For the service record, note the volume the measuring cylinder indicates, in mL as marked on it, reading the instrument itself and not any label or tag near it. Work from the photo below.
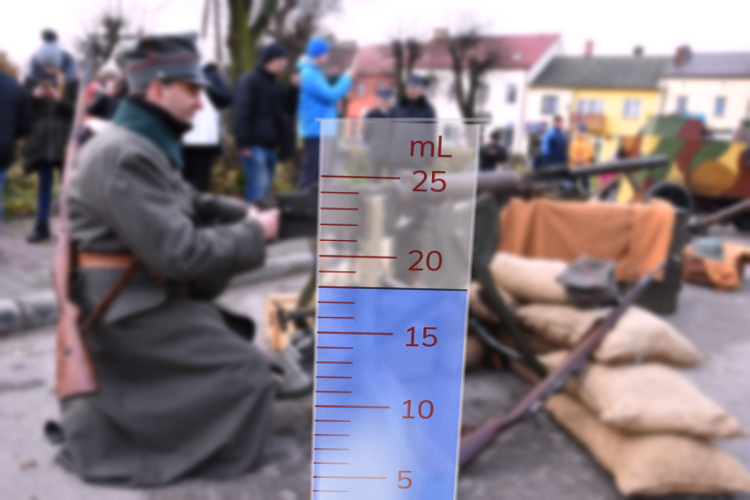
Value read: 18 mL
